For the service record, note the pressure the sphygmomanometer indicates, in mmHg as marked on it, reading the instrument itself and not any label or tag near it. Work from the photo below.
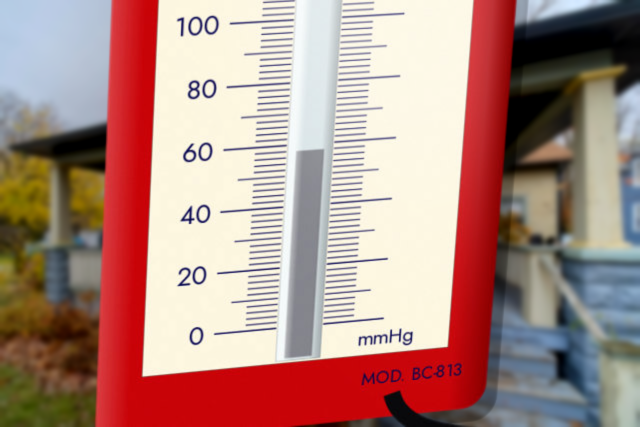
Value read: 58 mmHg
